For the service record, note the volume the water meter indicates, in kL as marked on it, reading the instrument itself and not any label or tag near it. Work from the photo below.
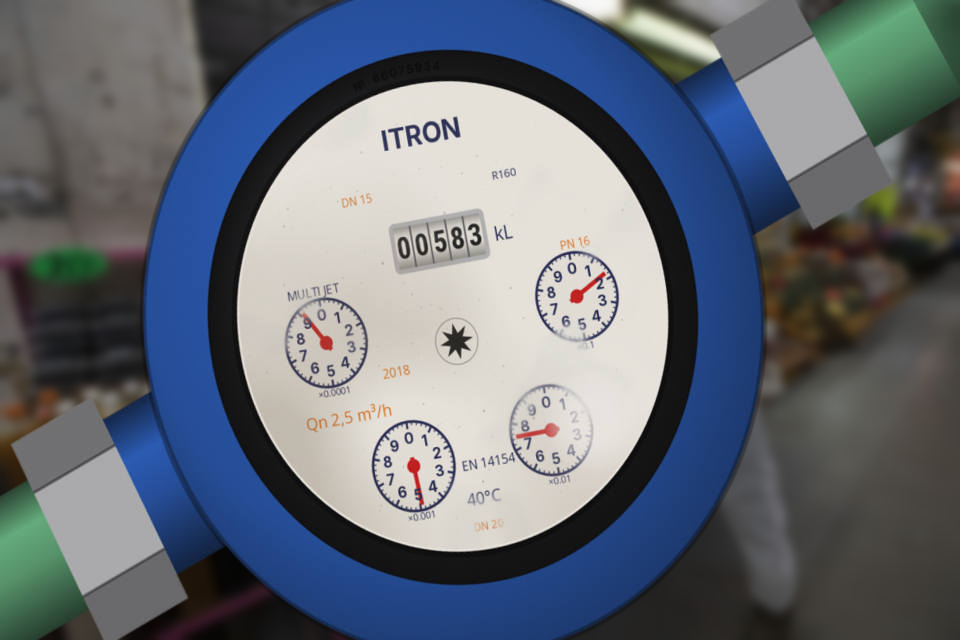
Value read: 583.1749 kL
